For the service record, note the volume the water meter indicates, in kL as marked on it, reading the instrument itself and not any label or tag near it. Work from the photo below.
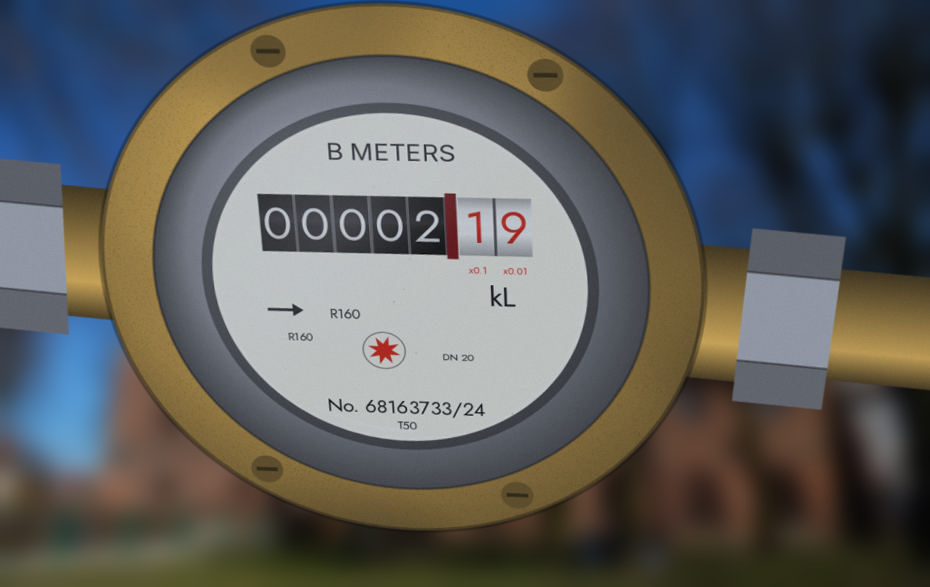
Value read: 2.19 kL
